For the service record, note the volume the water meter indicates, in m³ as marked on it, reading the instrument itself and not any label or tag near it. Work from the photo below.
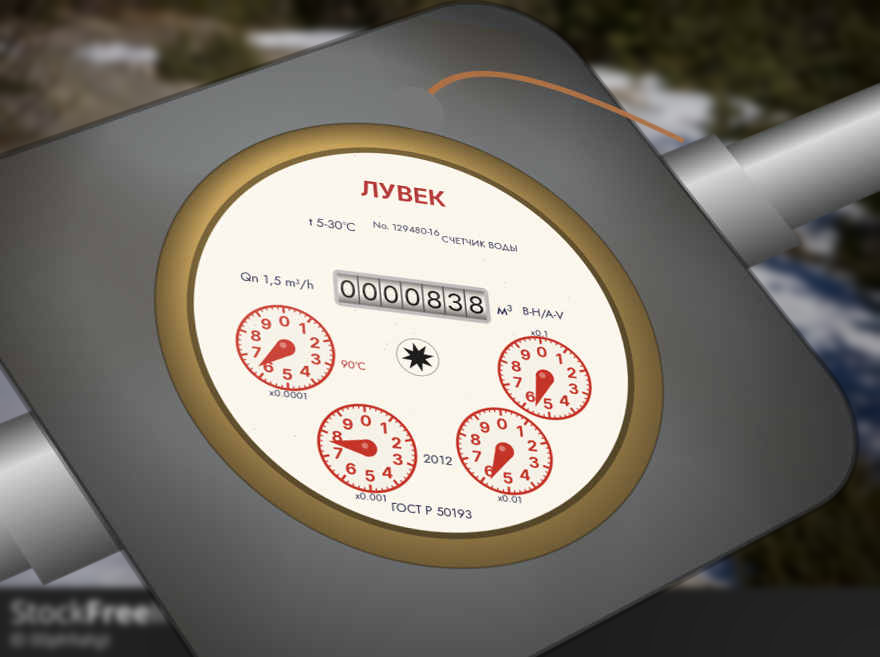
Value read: 838.5576 m³
